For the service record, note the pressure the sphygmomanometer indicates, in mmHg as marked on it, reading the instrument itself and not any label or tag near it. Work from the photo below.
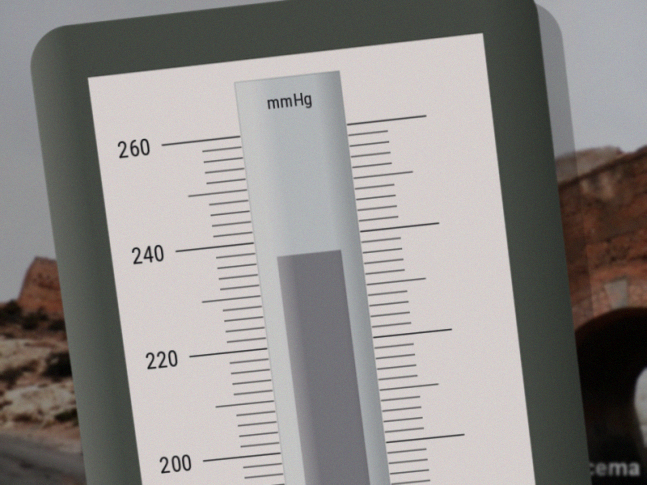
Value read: 237 mmHg
